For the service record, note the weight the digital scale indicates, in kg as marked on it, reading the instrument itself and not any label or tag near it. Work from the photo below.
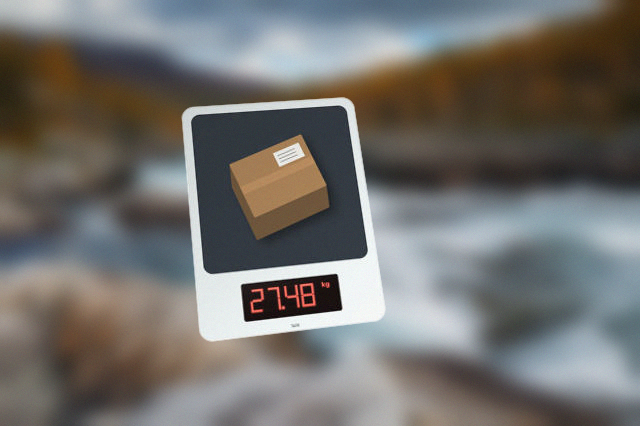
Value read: 27.48 kg
